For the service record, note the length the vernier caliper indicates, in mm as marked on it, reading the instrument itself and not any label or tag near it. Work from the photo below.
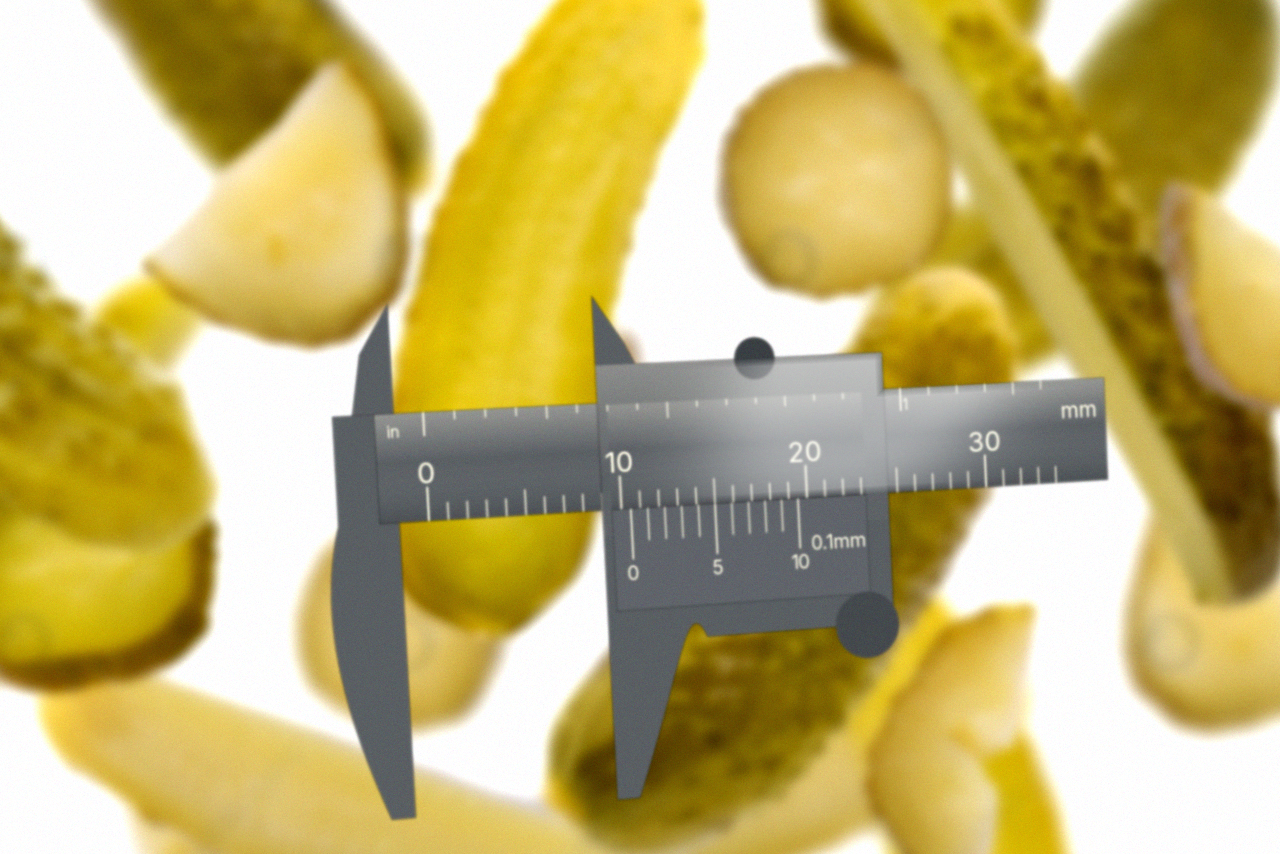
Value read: 10.5 mm
